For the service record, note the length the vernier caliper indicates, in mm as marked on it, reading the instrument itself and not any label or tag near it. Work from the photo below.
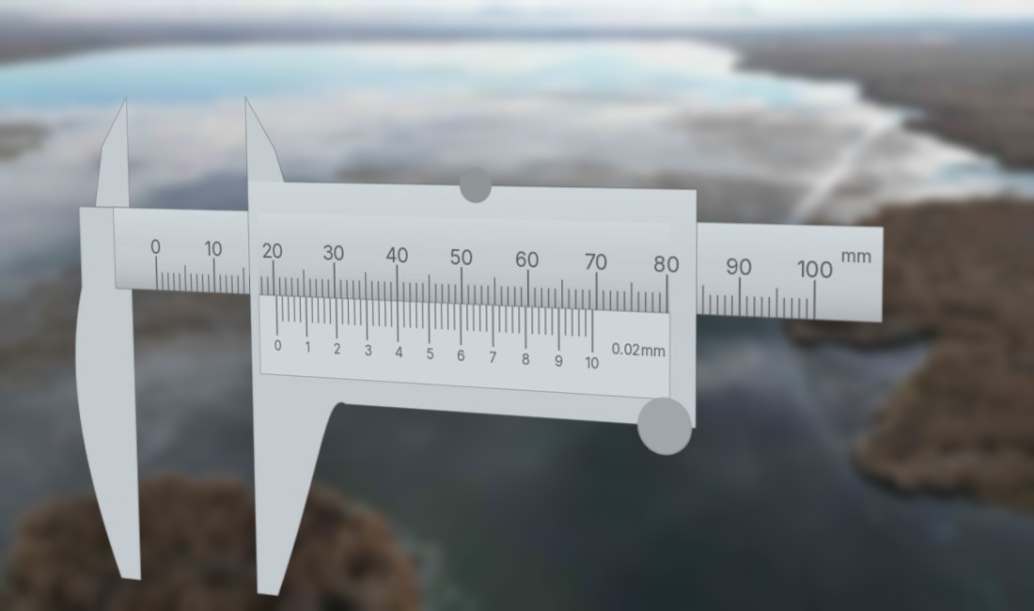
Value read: 20.4 mm
